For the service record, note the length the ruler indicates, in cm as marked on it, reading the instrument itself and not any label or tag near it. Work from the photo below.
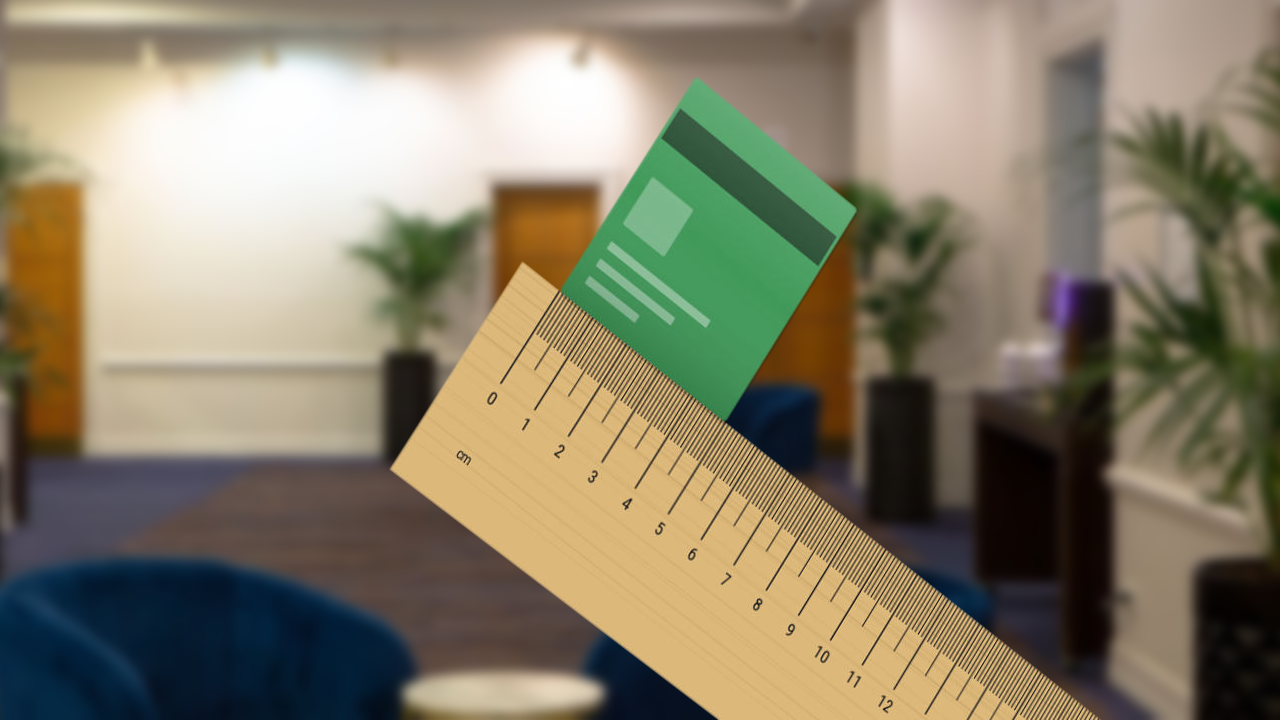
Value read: 5 cm
